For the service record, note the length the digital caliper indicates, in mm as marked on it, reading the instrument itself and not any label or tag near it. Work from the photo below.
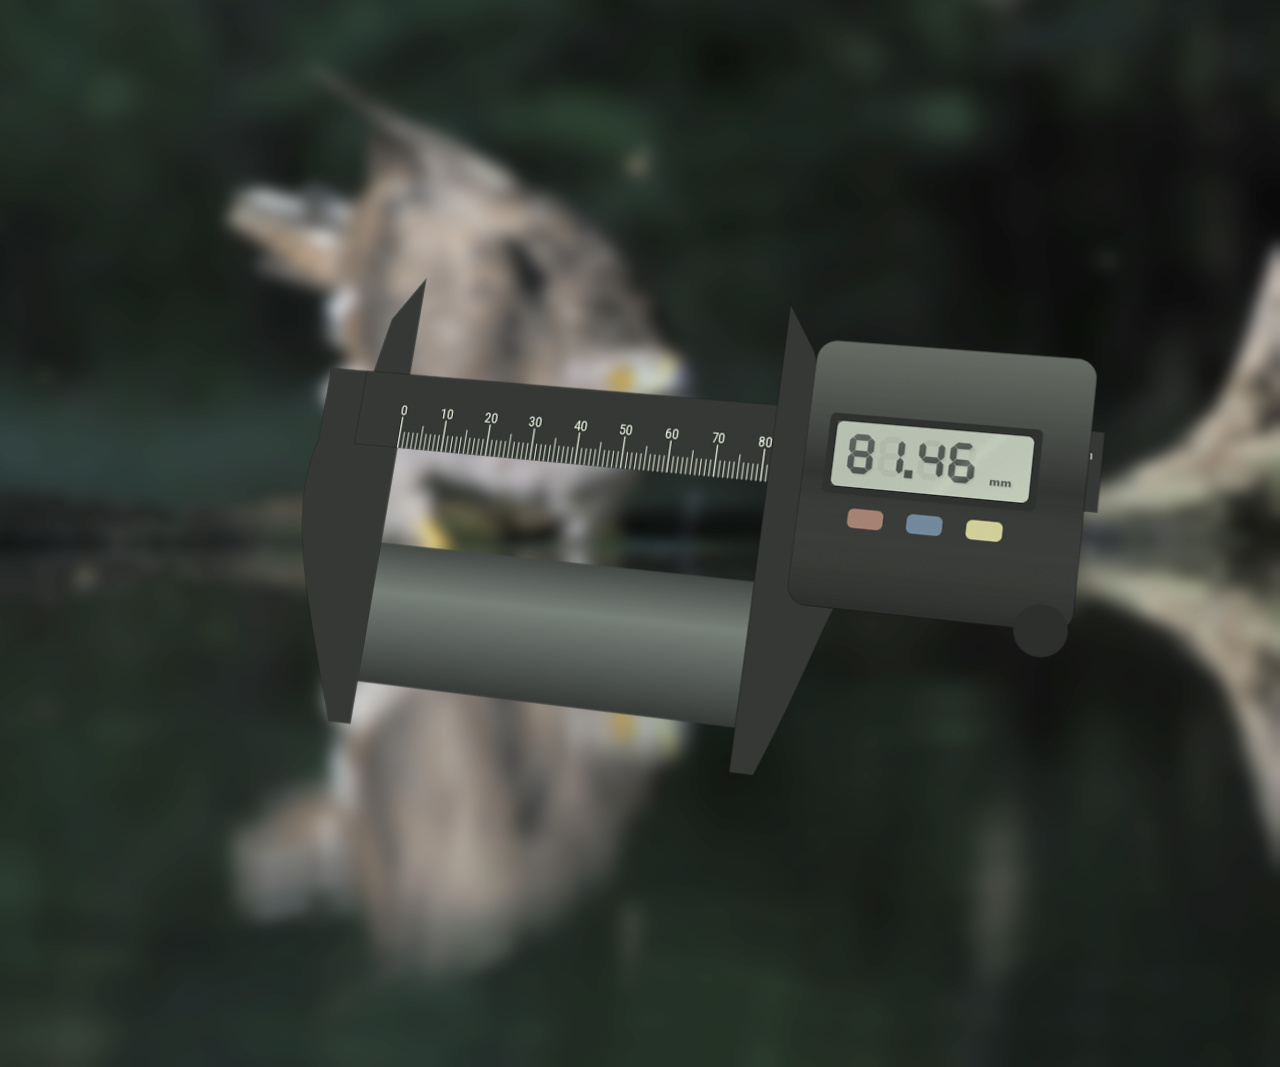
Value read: 81.46 mm
